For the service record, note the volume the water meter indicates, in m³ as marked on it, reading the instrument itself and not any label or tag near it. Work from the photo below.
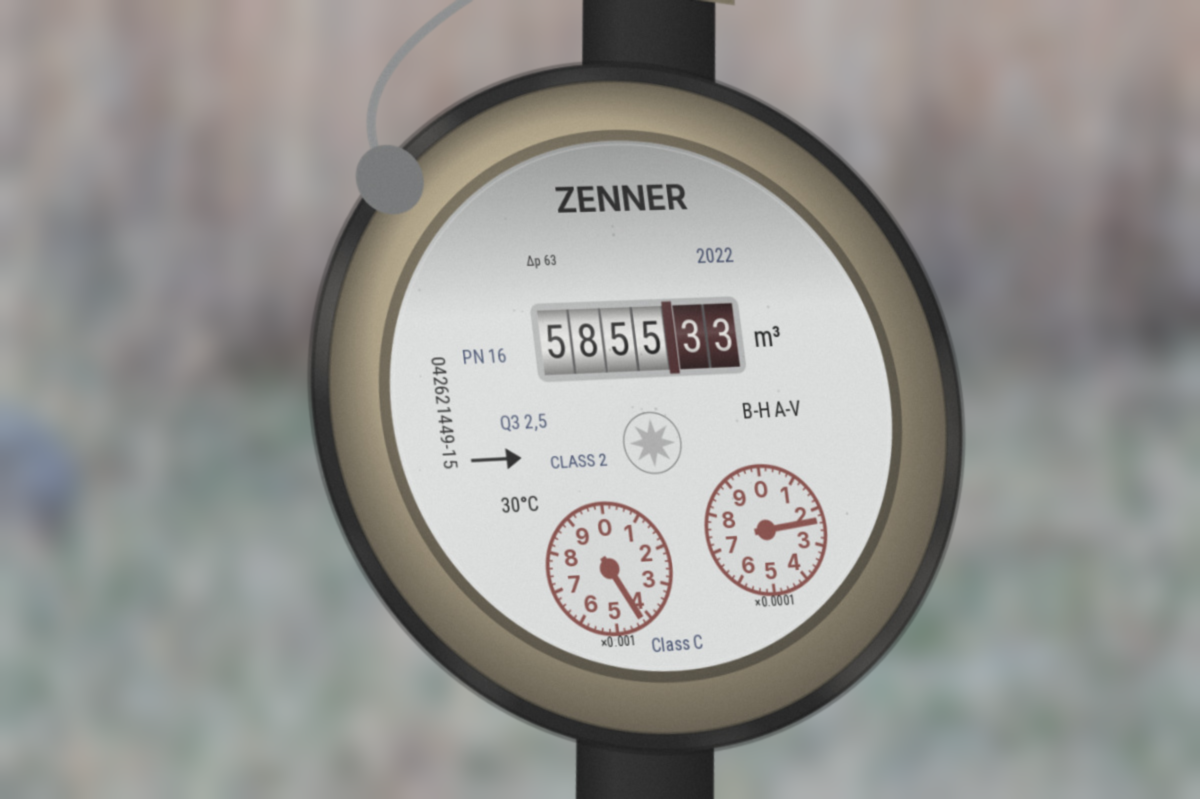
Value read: 5855.3342 m³
